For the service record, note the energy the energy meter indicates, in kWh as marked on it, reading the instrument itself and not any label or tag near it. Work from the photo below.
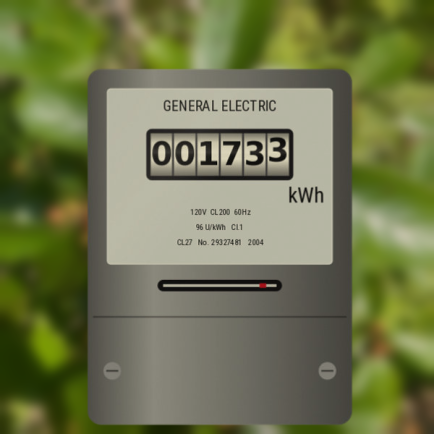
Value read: 1733 kWh
